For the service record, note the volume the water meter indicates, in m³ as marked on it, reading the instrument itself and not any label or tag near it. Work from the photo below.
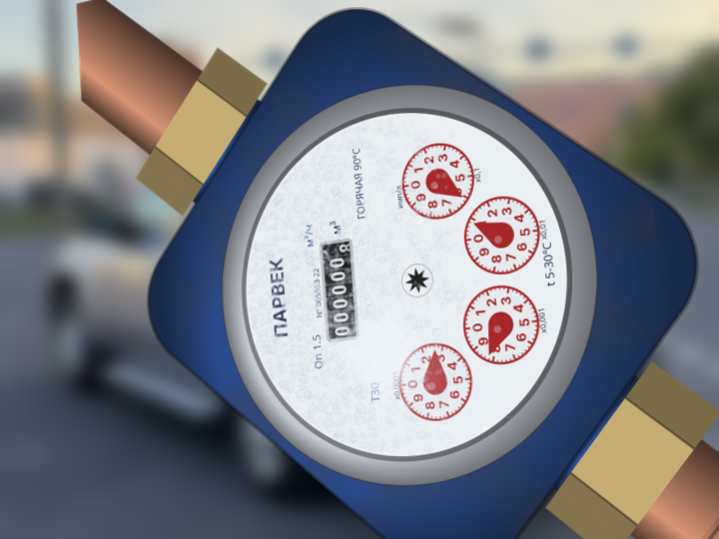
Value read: 7.6082 m³
